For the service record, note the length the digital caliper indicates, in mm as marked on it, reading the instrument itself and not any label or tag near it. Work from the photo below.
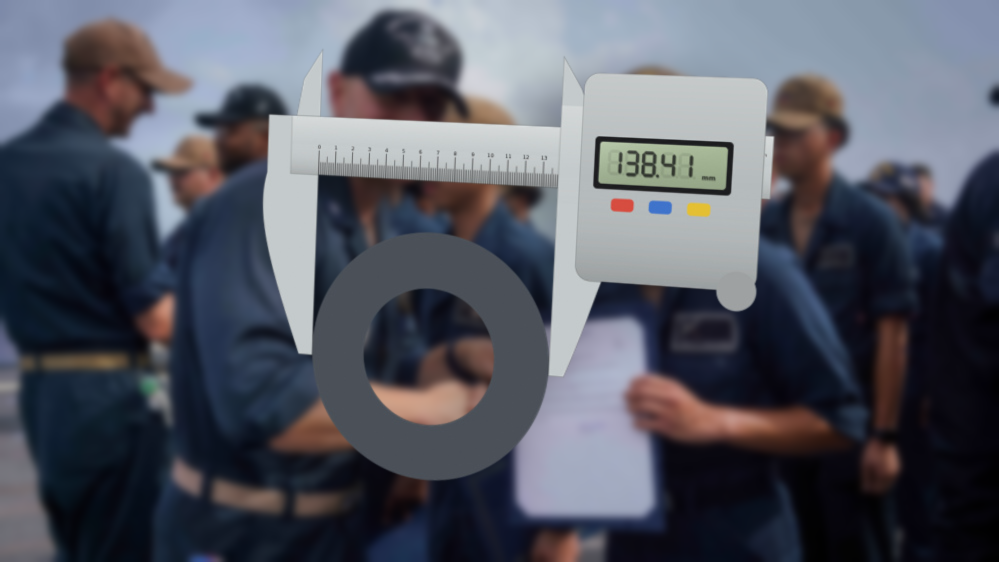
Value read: 138.41 mm
